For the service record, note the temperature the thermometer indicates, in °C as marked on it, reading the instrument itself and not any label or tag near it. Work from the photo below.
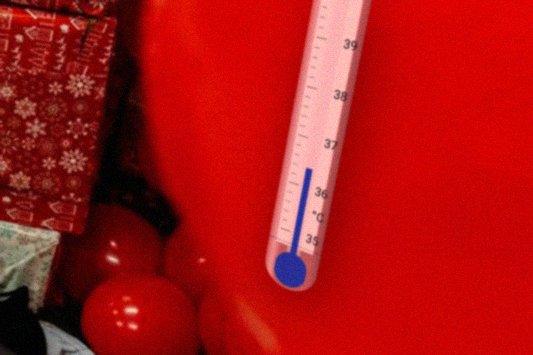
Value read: 36.4 °C
